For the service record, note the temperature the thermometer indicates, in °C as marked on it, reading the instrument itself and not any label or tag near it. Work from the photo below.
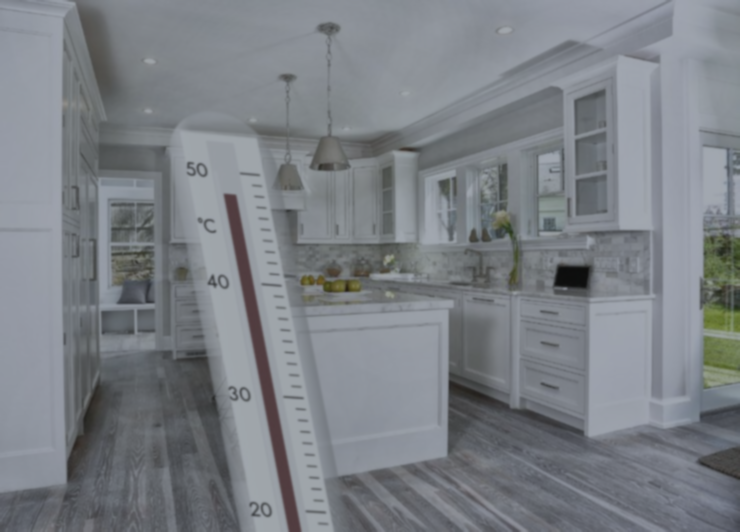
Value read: 48 °C
